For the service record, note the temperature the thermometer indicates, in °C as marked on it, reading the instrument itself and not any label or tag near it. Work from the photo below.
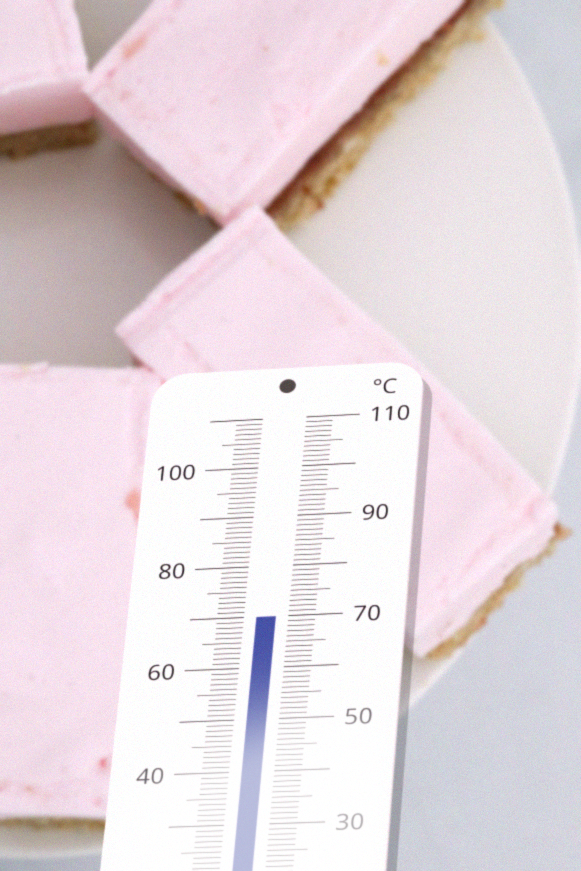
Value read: 70 °C
